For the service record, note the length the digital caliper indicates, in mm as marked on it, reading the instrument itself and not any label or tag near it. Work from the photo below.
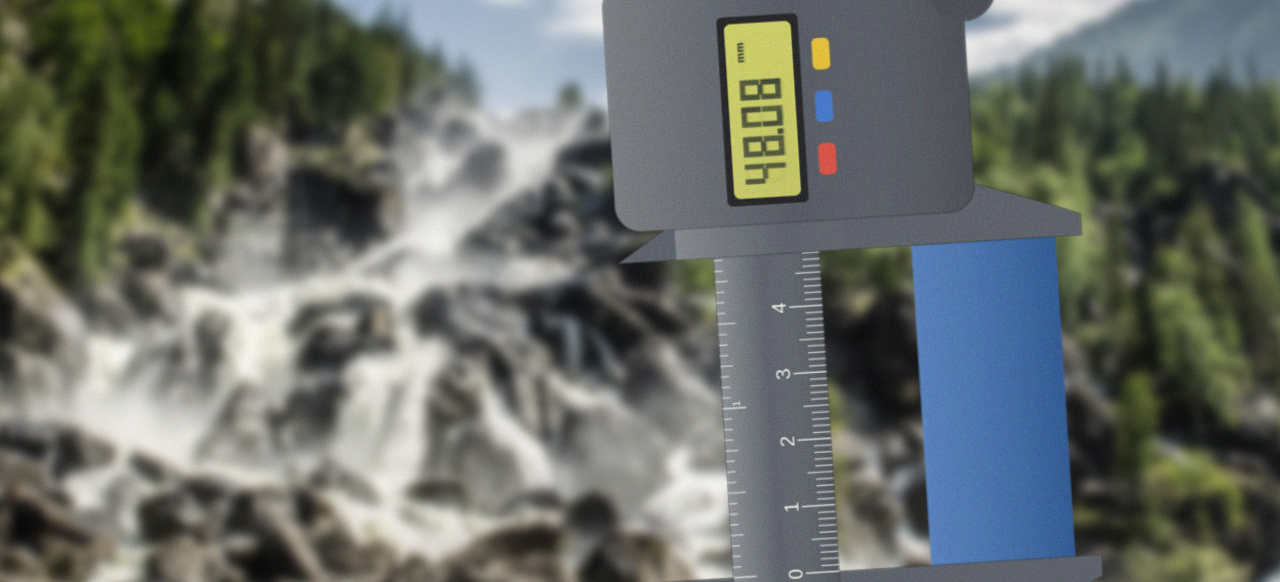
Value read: 48.08 mm
